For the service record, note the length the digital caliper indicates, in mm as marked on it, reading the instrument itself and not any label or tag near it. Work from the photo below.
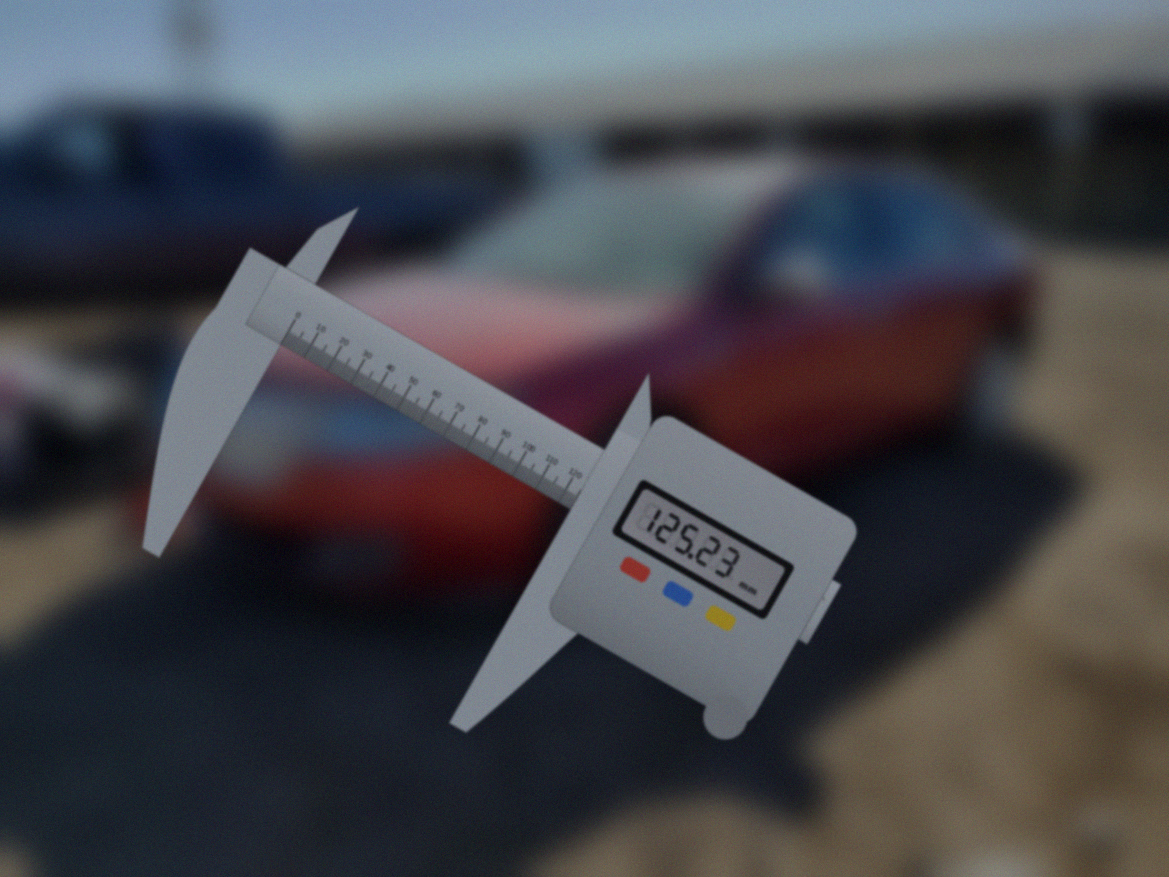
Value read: 125.23 mm
